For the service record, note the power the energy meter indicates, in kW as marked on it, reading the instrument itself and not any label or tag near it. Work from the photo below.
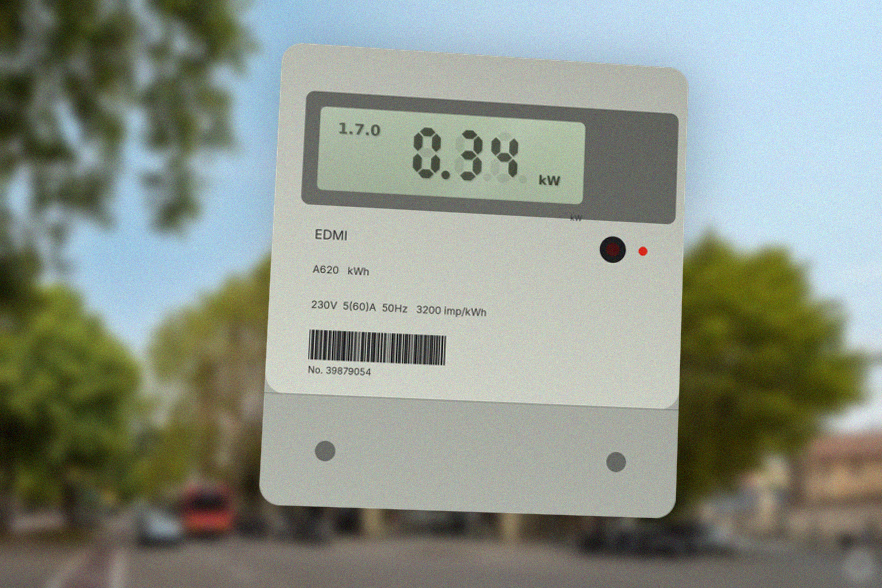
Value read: 0.34 kW
